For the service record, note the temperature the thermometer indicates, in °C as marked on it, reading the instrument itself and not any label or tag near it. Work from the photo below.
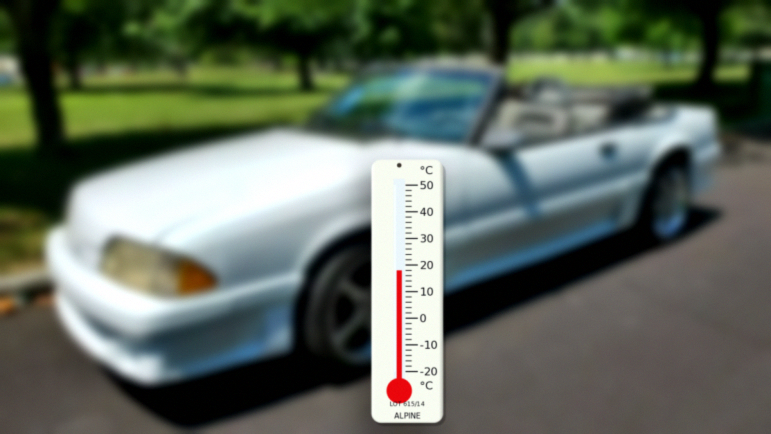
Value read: 18 °C
